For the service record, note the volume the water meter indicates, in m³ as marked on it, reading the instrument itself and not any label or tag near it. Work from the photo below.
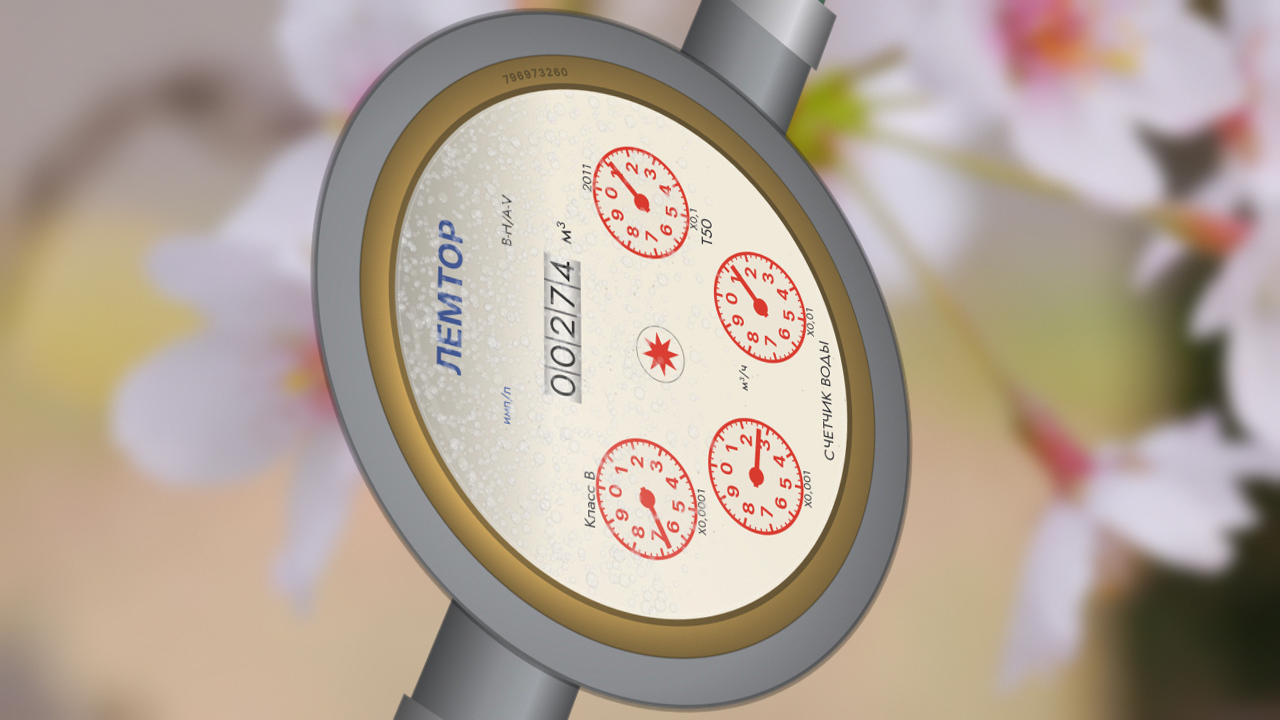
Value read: 274.1126 m³
